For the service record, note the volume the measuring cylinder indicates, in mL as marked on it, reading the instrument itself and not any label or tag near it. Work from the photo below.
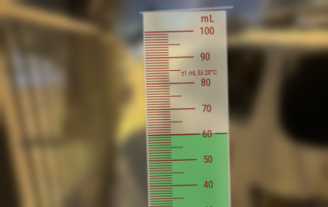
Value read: 60 mL
